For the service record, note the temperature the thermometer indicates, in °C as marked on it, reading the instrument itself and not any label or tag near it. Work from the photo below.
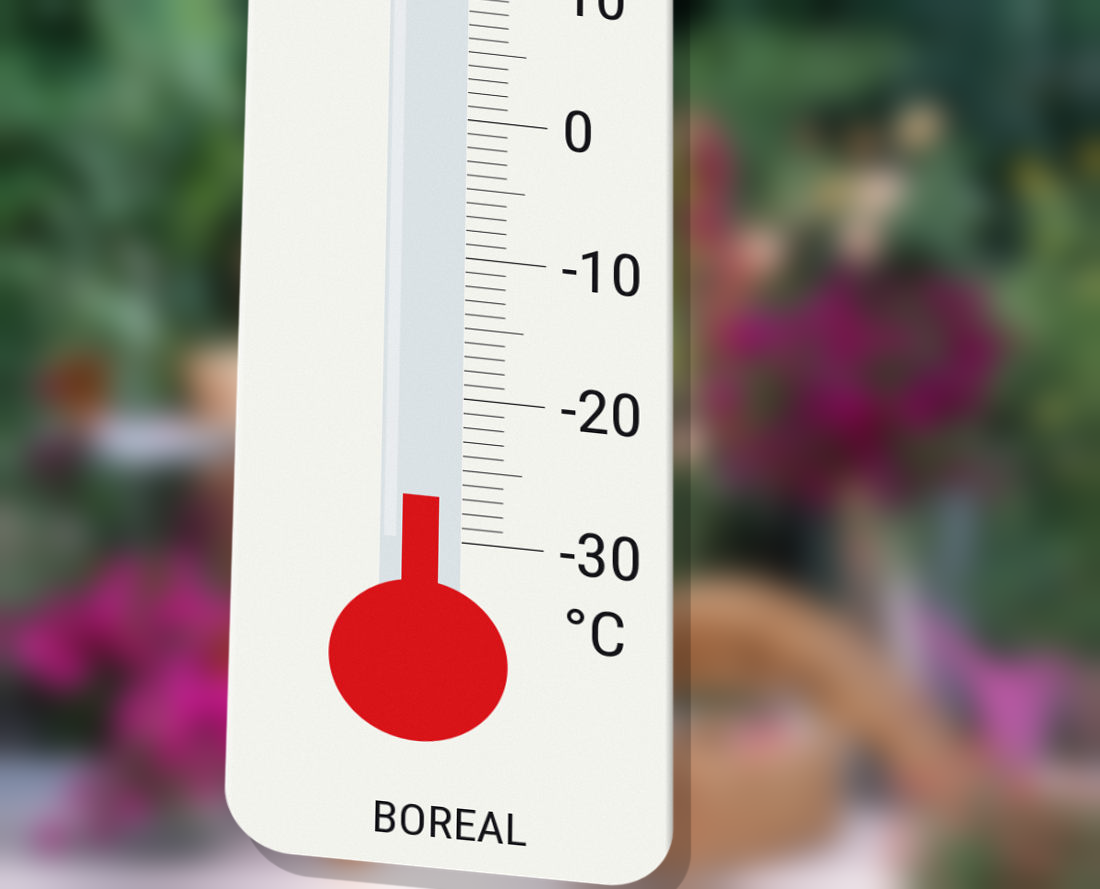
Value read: -27 °C
